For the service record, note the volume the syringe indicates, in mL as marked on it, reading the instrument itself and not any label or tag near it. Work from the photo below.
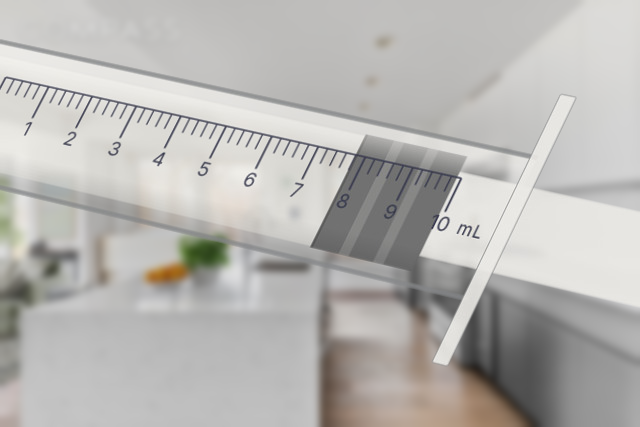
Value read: 7.8 mL
